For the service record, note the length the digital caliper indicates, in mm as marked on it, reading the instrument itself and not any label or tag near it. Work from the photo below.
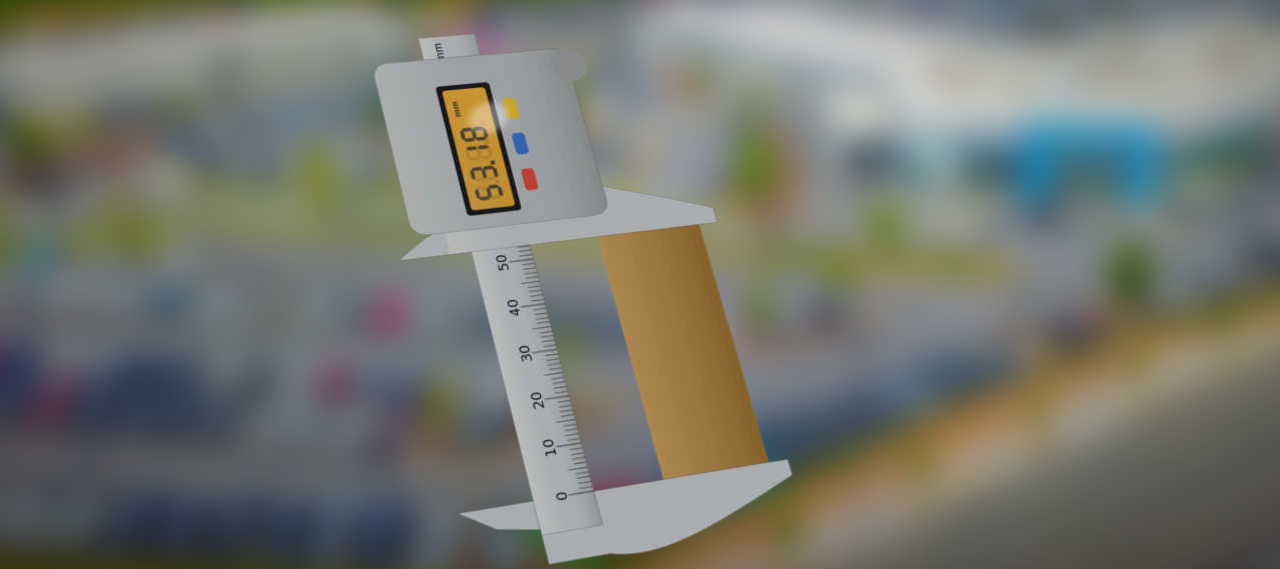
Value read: 53.18 mm
